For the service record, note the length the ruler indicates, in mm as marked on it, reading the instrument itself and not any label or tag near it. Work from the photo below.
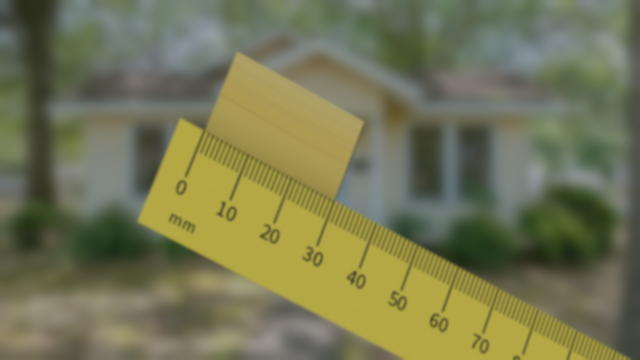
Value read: 30 mm
